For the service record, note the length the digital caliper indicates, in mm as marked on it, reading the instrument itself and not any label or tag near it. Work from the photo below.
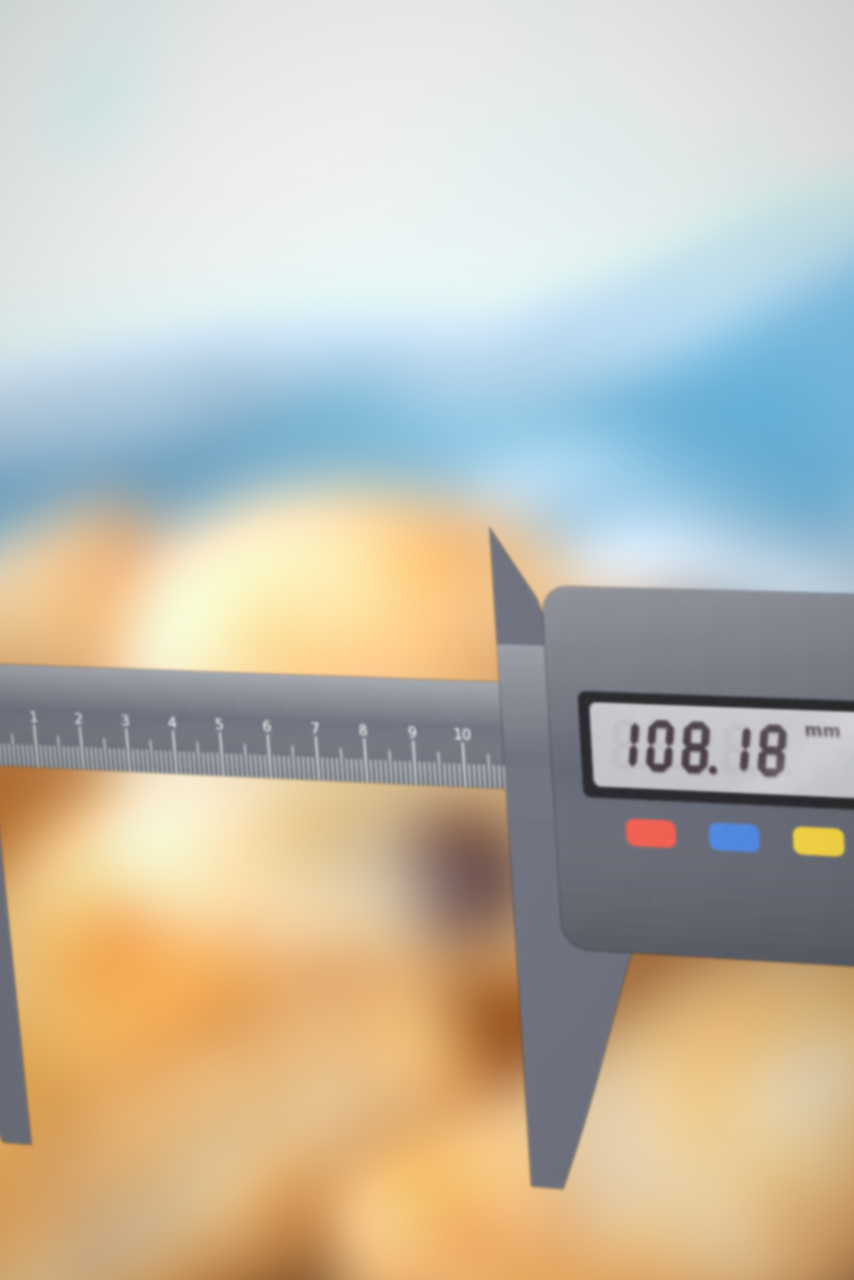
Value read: 108.18 mm
